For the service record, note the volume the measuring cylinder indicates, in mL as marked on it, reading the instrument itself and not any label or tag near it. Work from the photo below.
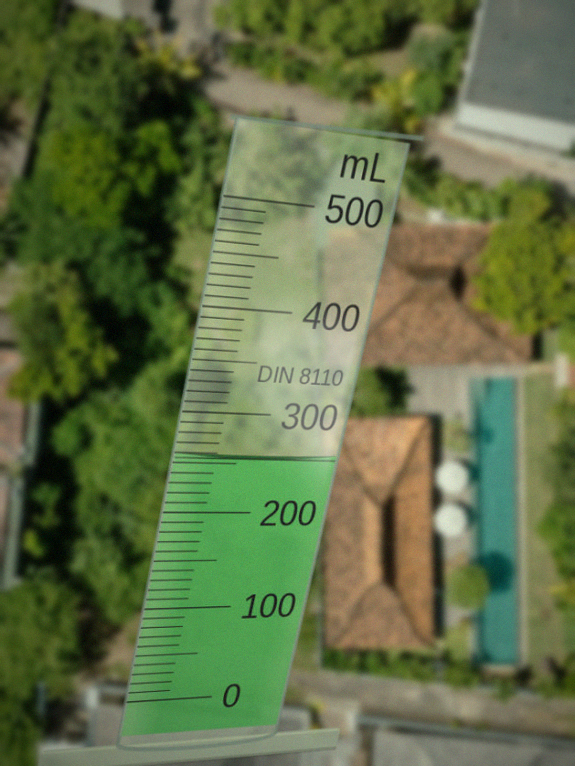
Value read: 255 mL
